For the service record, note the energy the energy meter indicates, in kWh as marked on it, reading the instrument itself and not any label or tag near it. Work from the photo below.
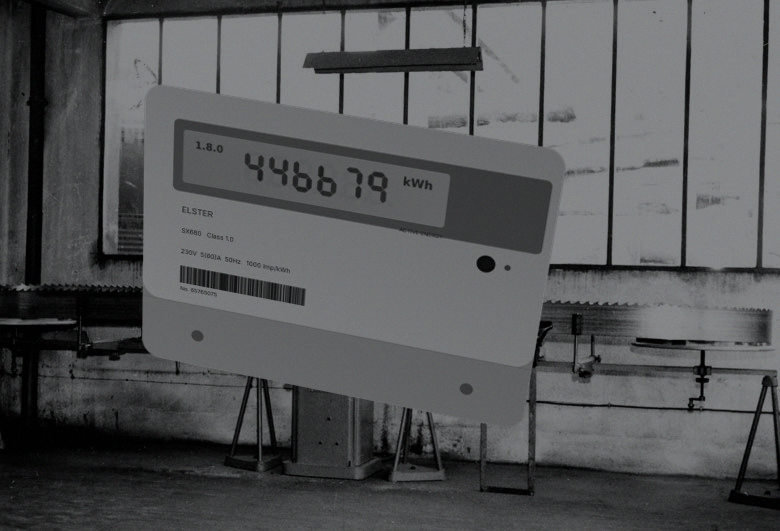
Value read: 446679 kWh
